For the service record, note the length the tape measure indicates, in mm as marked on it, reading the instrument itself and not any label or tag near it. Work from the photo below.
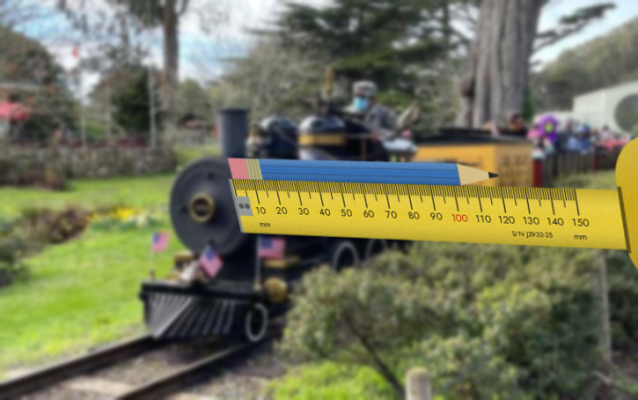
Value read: 120 mm
